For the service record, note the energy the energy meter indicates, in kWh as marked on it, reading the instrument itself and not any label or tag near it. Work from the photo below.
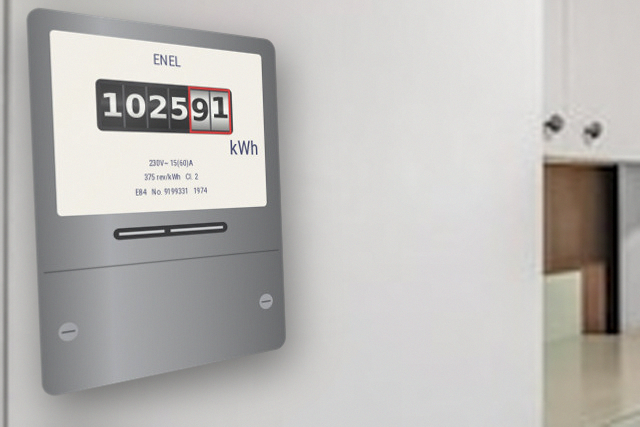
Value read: 1025.91 kWh
